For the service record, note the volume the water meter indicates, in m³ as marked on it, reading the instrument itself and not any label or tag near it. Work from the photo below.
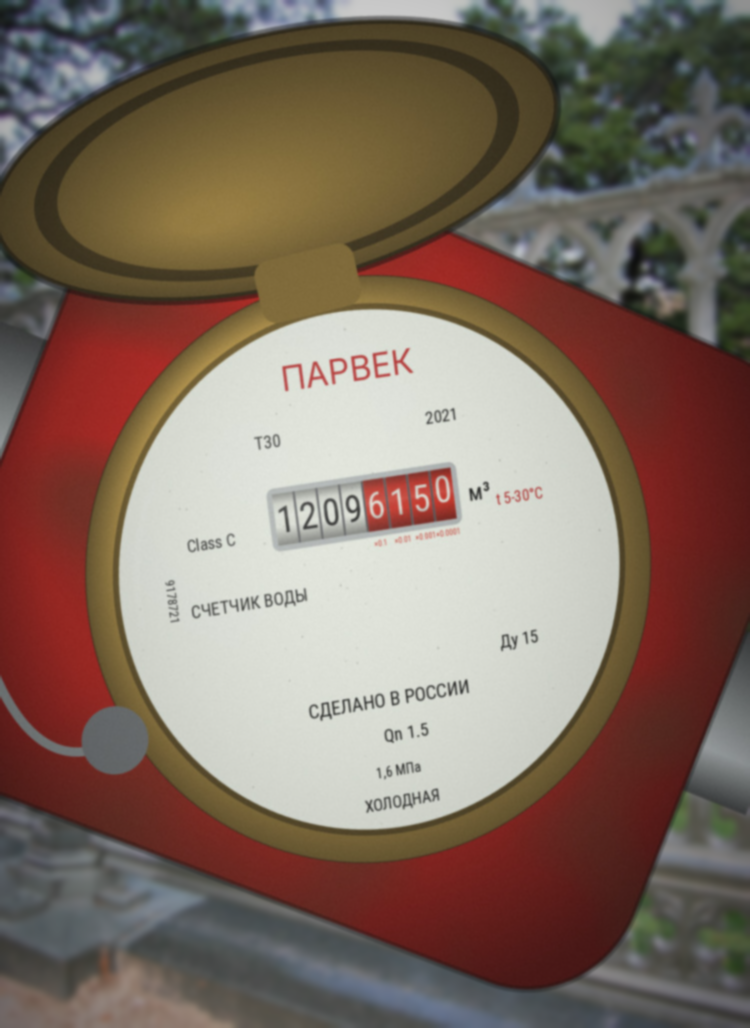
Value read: 1209.6150 m³
